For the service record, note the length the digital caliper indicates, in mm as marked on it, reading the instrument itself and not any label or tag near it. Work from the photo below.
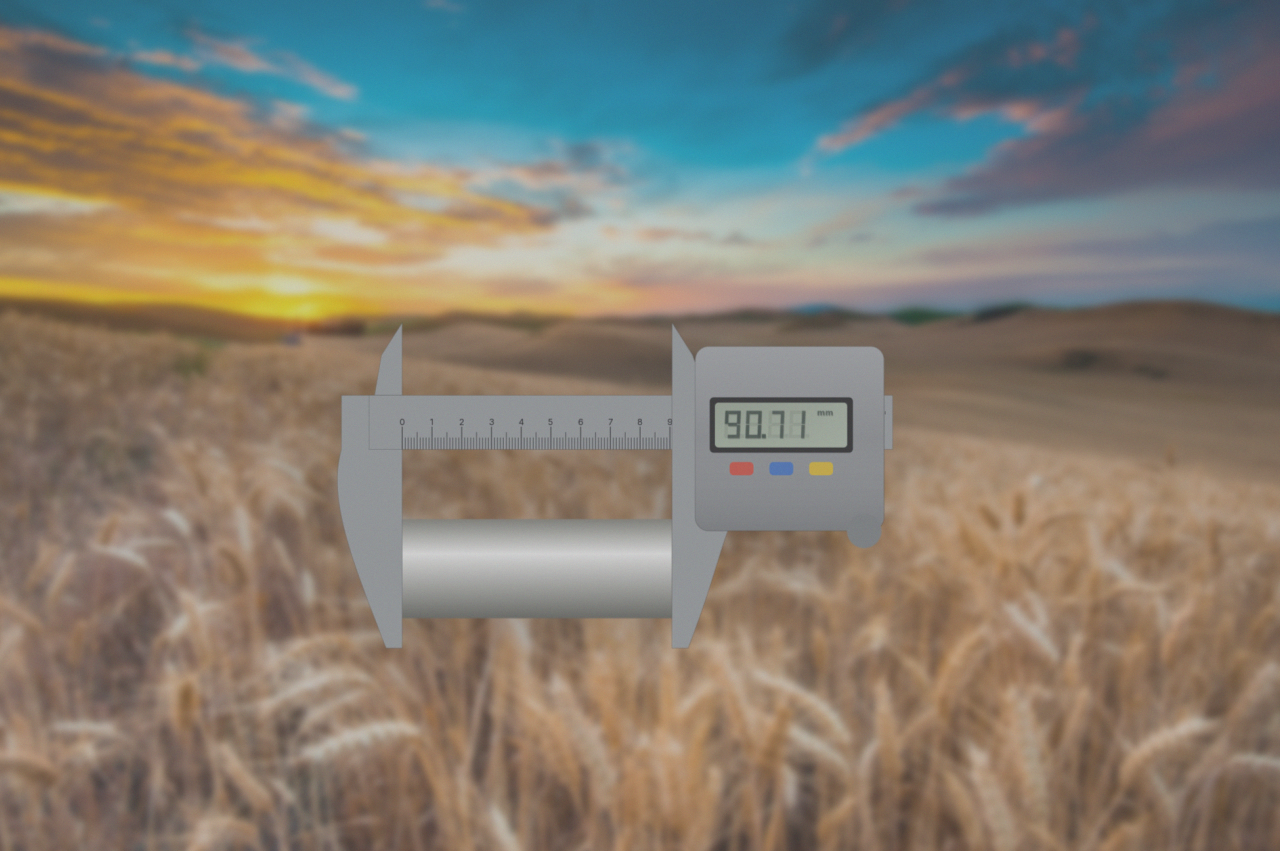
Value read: 90.71 mm
